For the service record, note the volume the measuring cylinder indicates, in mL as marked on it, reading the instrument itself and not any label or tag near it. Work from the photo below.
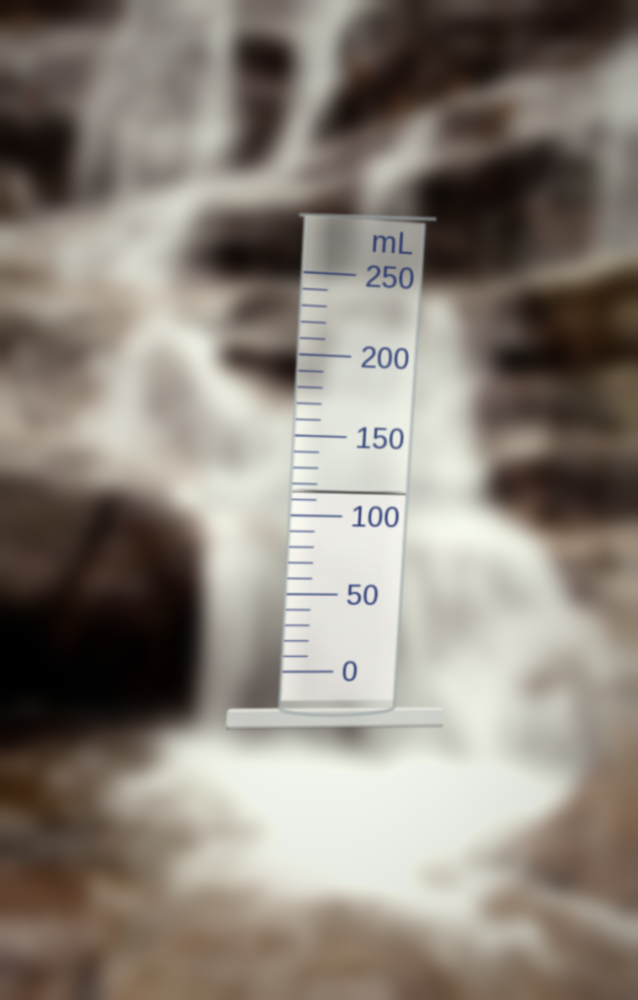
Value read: 115 mL
